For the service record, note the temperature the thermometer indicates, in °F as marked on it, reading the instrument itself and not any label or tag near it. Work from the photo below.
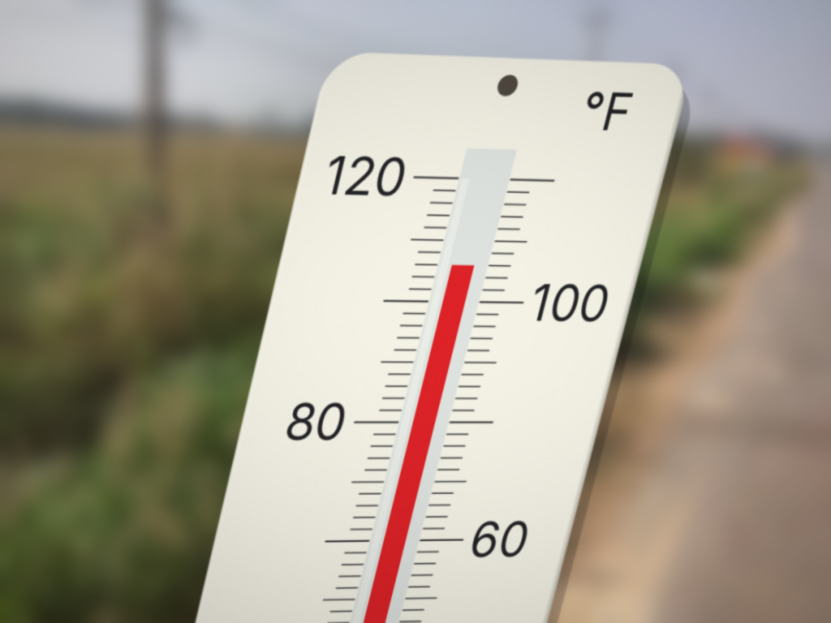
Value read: 106 °F
